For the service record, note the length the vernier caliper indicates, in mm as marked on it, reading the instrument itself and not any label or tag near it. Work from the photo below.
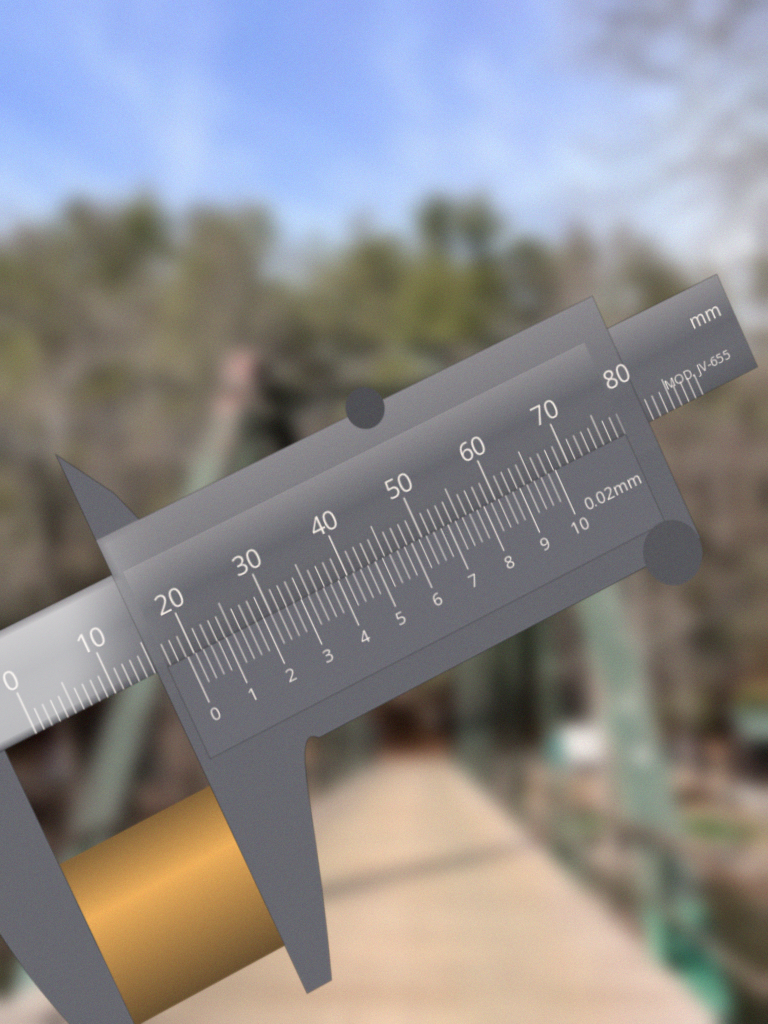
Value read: 19.2 mm
